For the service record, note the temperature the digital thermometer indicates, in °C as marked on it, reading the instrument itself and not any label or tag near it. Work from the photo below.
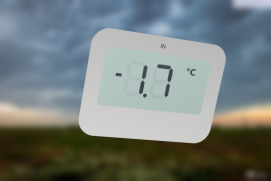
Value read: -1.7 °C
